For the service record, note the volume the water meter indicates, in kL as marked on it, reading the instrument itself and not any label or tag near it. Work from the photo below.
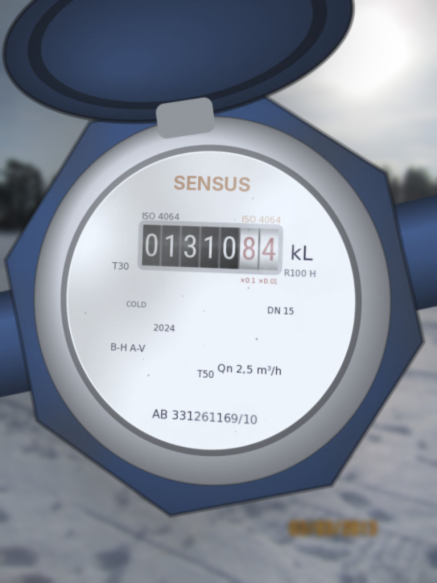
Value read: 1310.84 kL
